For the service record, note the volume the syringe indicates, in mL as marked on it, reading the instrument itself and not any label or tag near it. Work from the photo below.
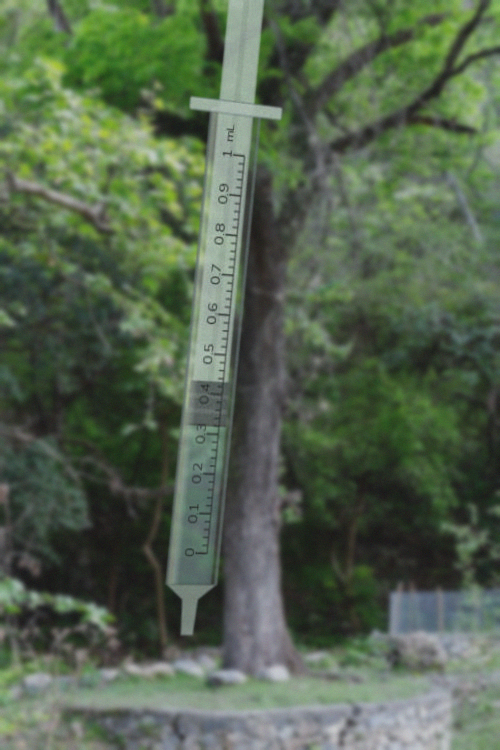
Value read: 0.32 mL
